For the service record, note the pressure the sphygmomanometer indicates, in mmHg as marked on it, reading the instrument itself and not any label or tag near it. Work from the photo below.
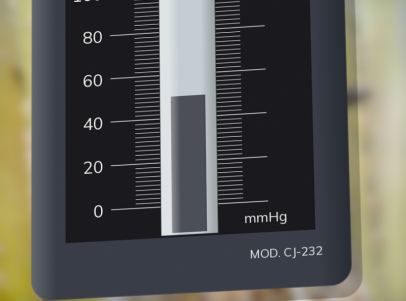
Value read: 50 mmHg
